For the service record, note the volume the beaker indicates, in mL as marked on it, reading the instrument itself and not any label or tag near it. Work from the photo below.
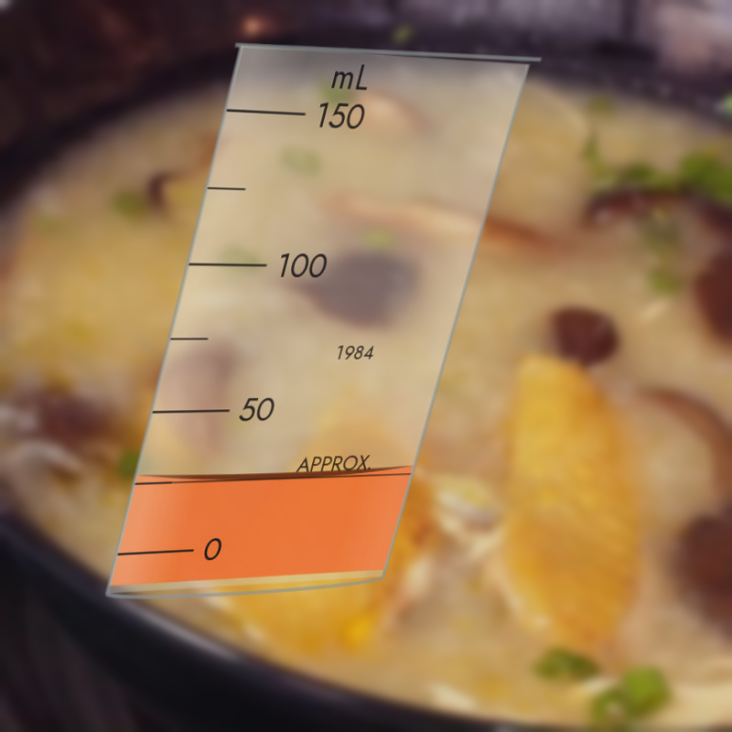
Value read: 25 mL
